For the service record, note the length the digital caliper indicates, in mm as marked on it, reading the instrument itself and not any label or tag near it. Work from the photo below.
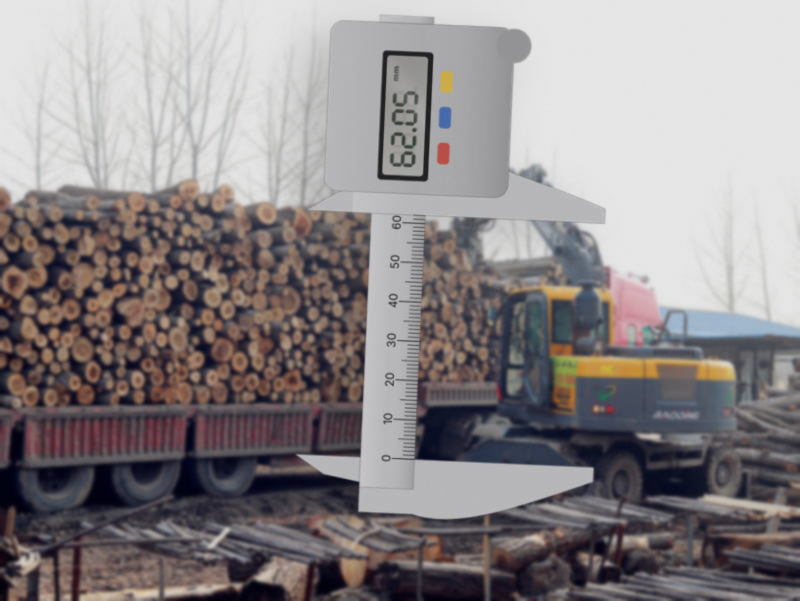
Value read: 62.05 mm
